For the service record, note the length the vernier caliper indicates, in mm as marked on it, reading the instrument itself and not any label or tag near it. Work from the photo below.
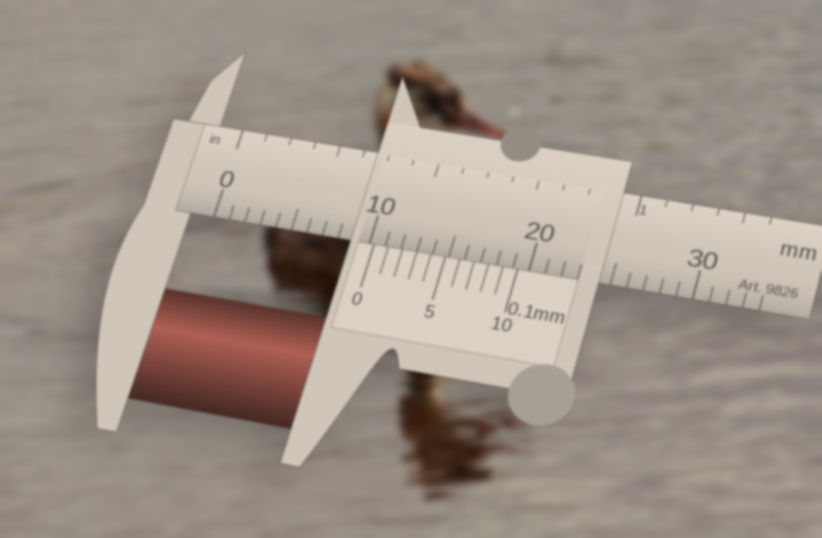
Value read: 10.3 mm
